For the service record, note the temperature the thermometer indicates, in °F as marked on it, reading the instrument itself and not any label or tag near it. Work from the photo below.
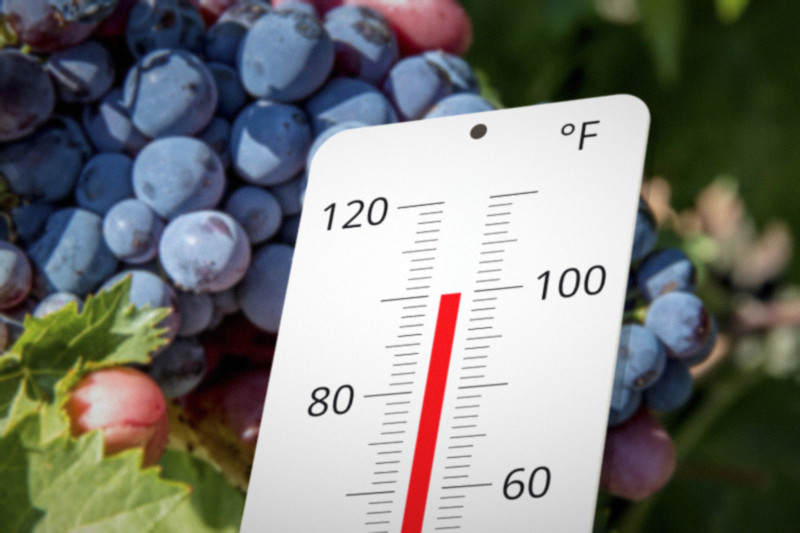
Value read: 100 °F
